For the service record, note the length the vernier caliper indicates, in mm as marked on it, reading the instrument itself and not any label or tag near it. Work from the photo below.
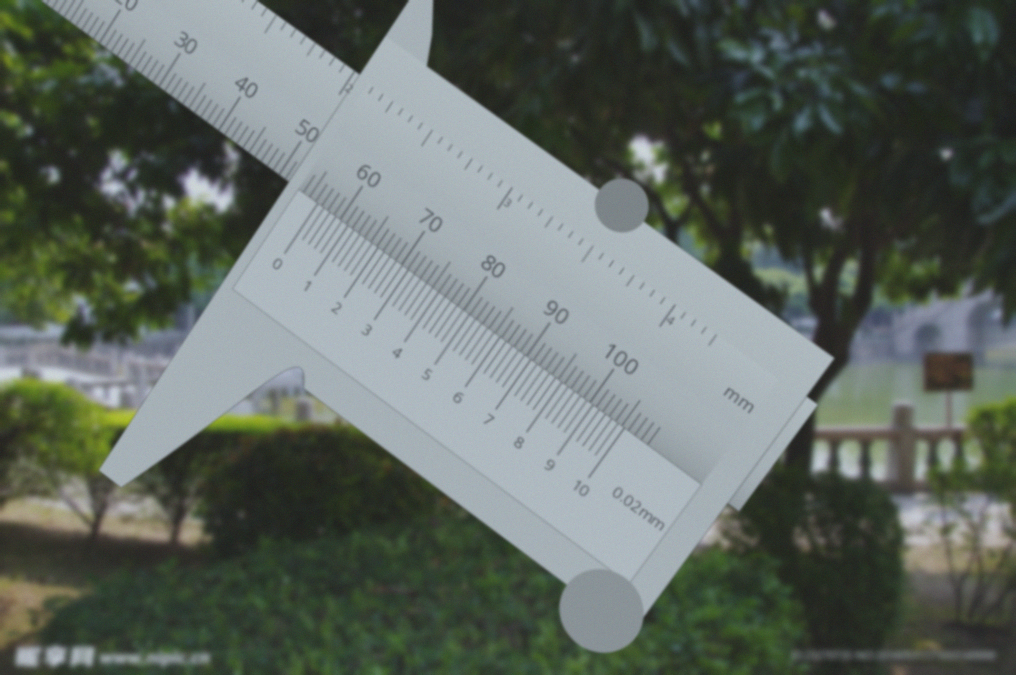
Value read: 56.4 mm
